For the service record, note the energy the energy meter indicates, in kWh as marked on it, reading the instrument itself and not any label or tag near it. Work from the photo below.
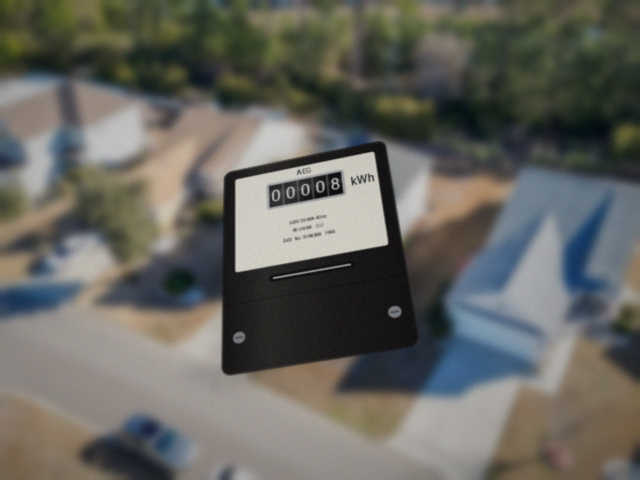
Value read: 8 kWh
